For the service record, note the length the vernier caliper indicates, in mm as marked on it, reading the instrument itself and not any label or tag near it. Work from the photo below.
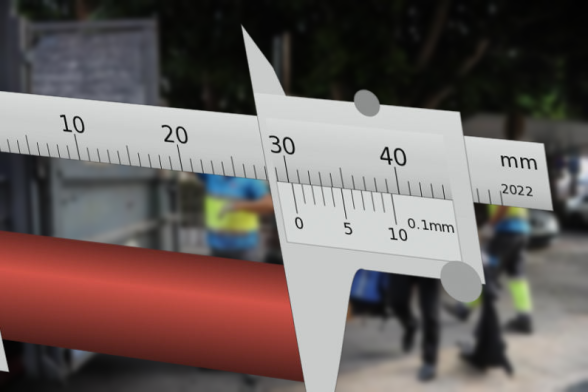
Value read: 30.3 mm
